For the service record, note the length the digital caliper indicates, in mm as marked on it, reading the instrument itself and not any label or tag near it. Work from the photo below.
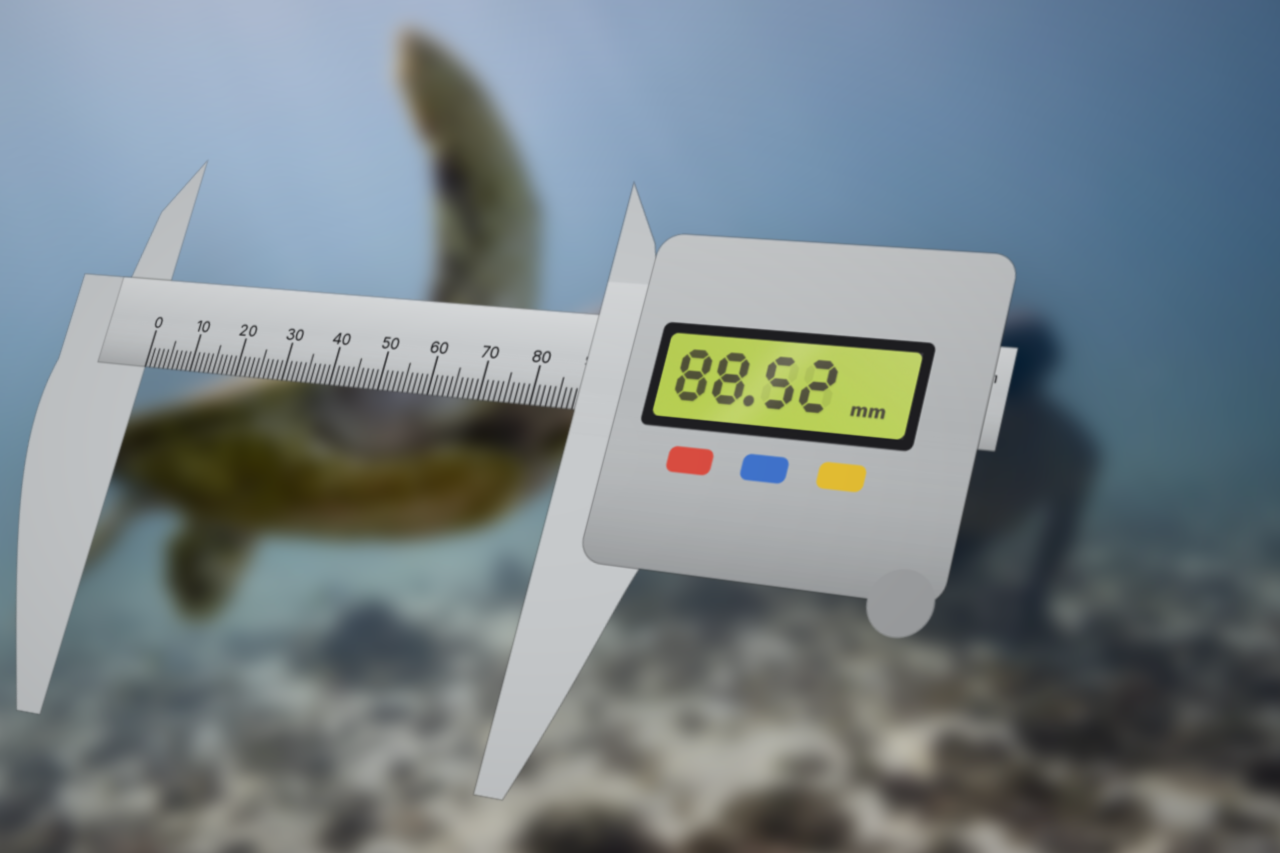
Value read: 88.52 mm
